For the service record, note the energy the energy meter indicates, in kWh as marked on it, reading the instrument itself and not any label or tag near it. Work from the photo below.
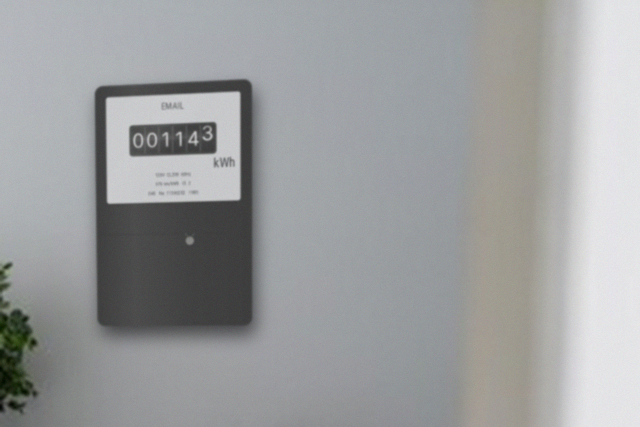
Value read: 1143 kWh
